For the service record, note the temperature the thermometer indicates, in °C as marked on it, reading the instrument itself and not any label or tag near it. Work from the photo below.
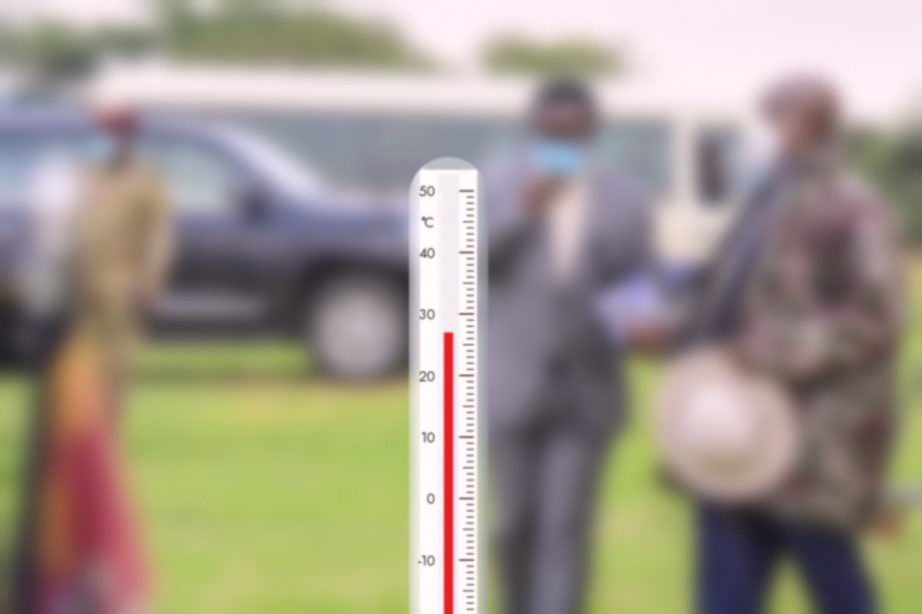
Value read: 27 °C
